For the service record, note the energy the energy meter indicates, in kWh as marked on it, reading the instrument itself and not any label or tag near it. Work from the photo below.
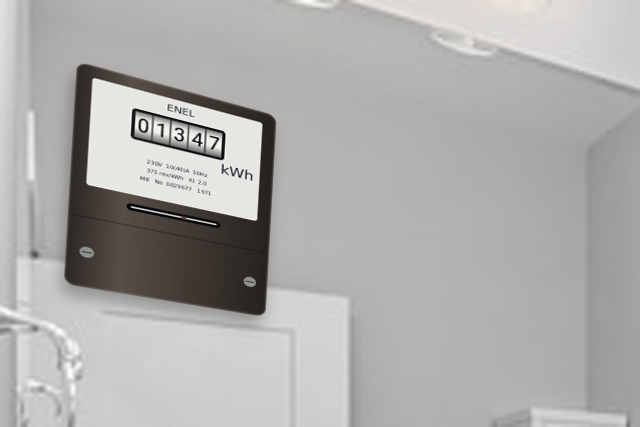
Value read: 1347 kWh
